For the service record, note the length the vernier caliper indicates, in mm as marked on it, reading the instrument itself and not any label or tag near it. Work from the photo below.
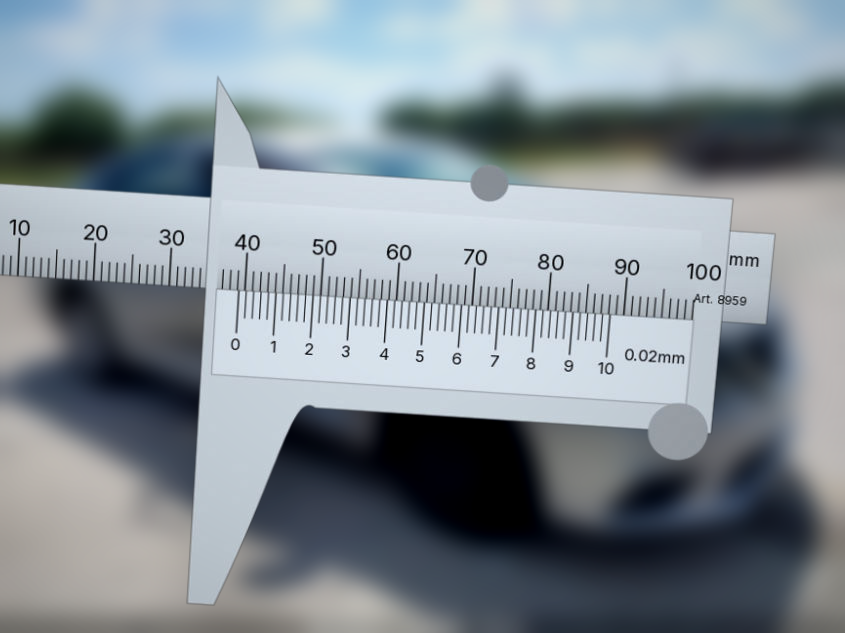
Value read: 39.2 mm
